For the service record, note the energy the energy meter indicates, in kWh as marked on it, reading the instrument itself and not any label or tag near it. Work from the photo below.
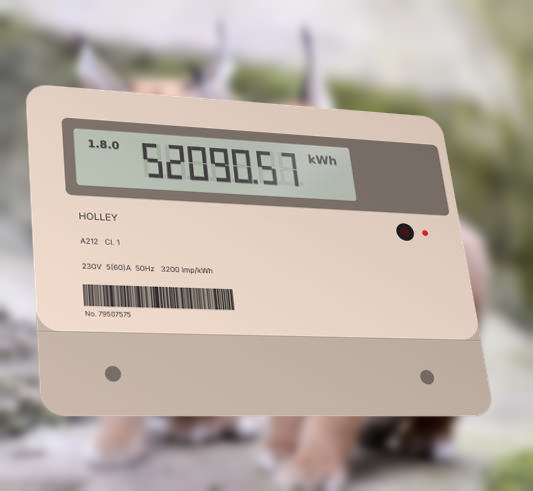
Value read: 52090.57 kWh
